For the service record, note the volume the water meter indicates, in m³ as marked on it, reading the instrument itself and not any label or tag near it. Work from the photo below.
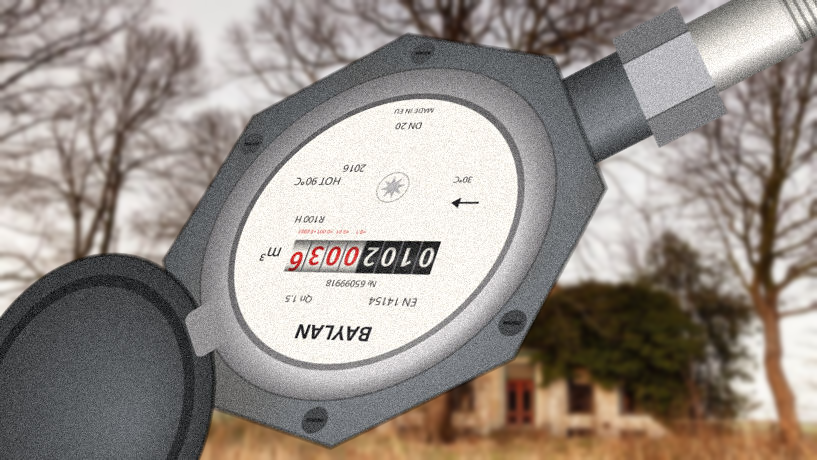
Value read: 102.0036 m³
